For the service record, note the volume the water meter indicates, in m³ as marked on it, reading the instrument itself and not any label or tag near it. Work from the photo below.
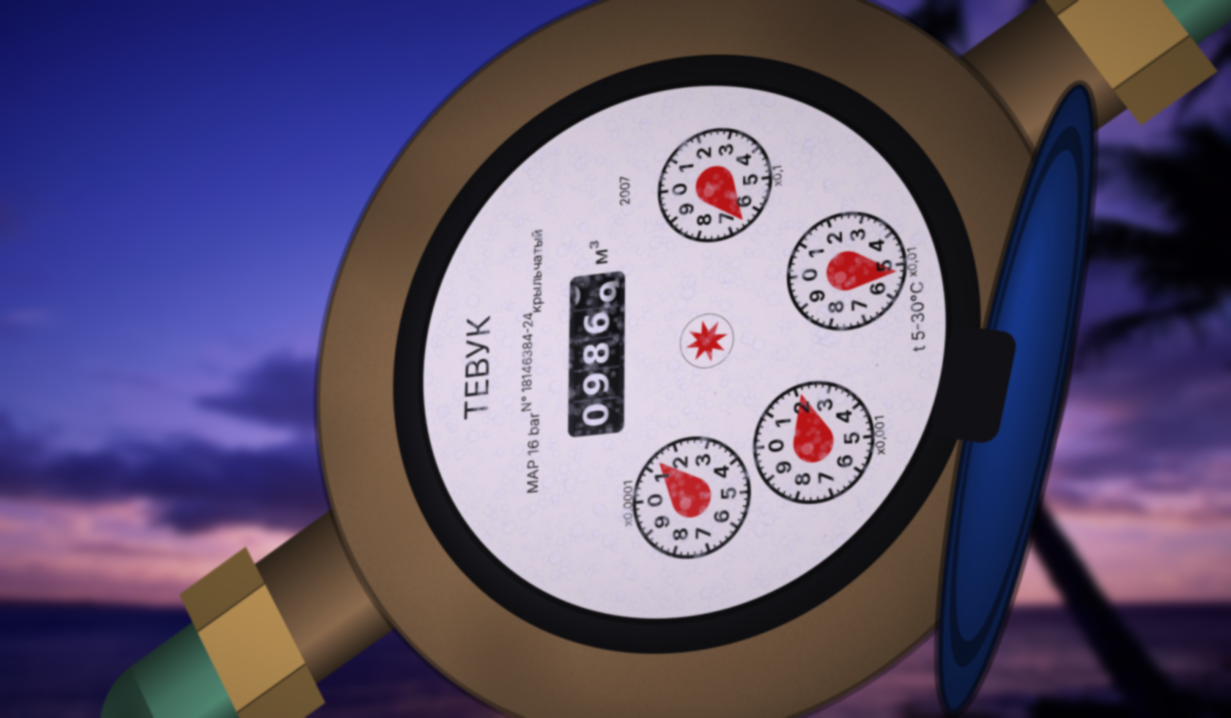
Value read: 9868.6521 m³
